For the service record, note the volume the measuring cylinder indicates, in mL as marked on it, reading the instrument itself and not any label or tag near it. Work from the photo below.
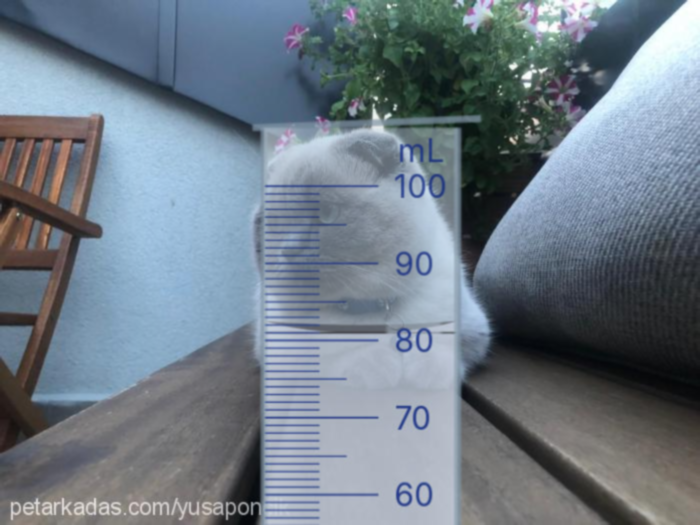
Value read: 81 mL
